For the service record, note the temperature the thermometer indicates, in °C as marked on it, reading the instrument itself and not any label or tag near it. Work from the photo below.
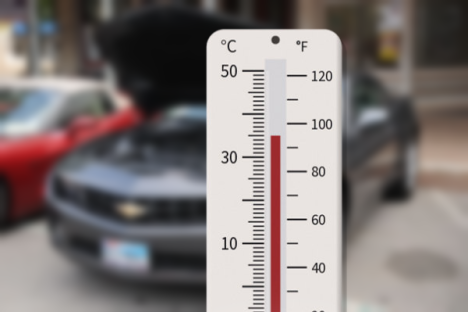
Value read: 35 °C
